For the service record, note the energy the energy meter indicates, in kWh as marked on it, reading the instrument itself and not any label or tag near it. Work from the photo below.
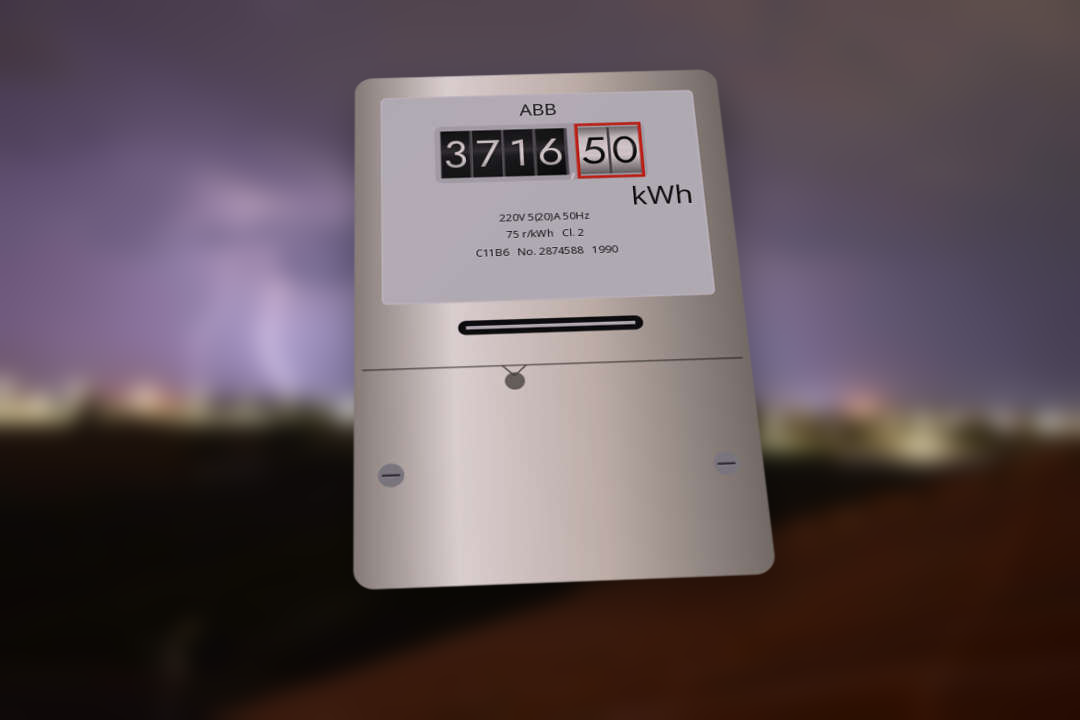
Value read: 3716.50 kWh
